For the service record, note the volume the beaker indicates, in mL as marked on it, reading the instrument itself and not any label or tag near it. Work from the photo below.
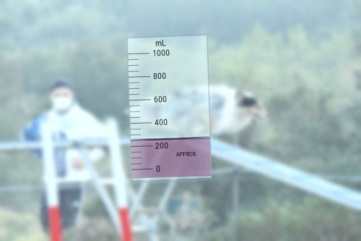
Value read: 250 mL
